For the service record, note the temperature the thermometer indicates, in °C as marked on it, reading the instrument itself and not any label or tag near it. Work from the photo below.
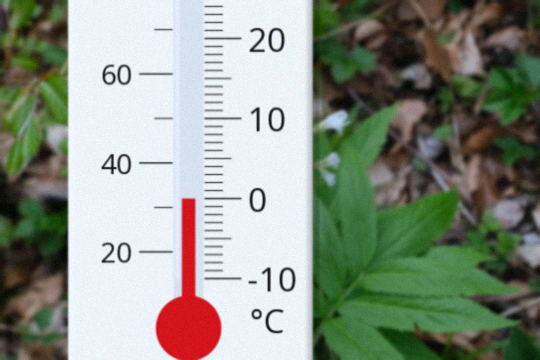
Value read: 0 °C
